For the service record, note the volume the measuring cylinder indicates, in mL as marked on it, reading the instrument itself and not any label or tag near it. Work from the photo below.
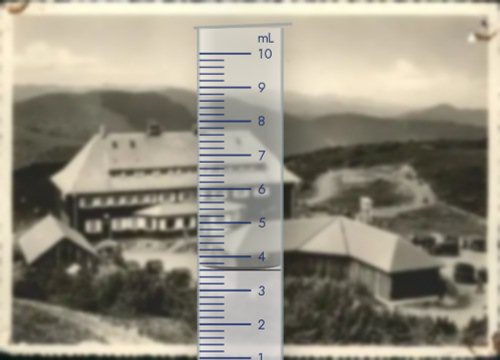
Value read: 3.6 mL
